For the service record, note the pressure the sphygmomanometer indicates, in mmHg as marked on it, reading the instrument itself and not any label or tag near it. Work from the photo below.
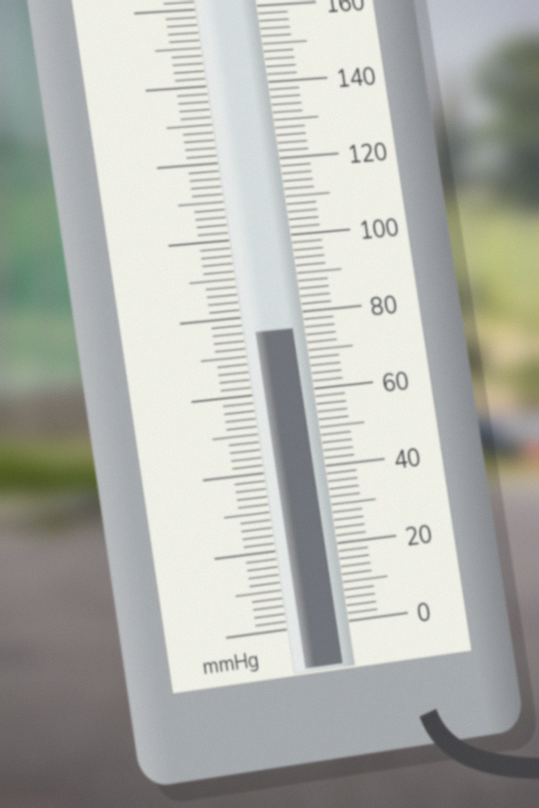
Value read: 76 mmHg
